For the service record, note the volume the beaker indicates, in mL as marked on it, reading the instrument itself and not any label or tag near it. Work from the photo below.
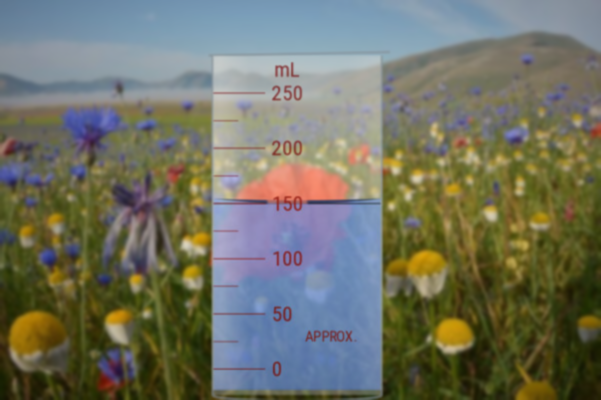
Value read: 150 mL
